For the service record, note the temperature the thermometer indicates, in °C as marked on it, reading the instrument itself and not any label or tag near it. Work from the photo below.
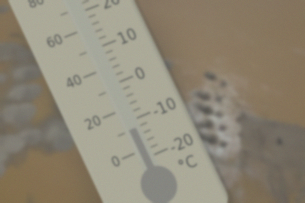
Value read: -12 °C
